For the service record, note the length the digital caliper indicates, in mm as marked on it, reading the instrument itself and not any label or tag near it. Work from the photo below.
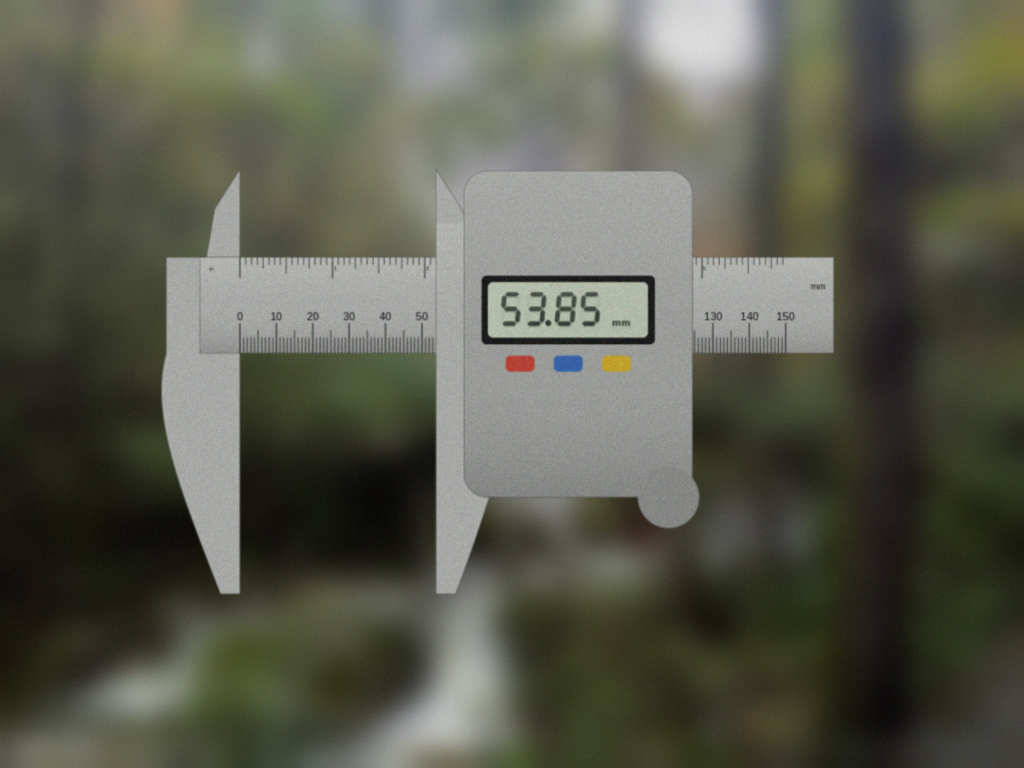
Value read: 53.85 mm
